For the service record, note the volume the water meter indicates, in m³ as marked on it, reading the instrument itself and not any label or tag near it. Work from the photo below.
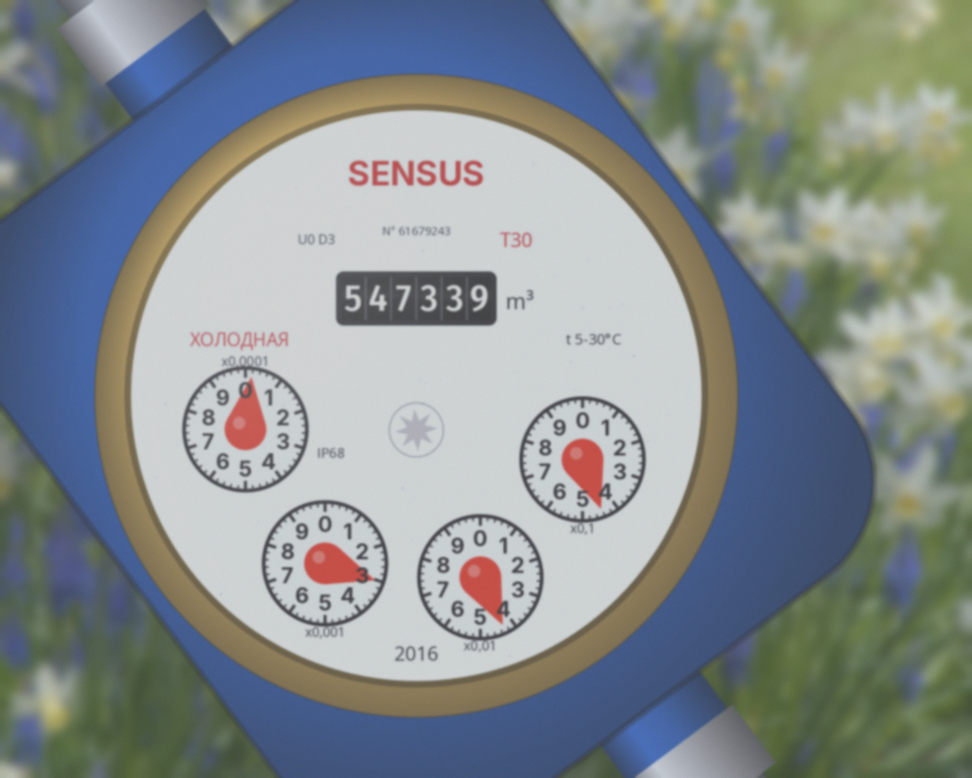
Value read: 547339.4430 m³
